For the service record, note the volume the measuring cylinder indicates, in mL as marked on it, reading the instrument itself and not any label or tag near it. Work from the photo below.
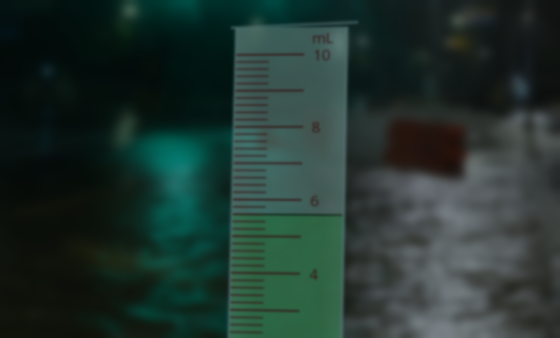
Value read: 5.6 mL
